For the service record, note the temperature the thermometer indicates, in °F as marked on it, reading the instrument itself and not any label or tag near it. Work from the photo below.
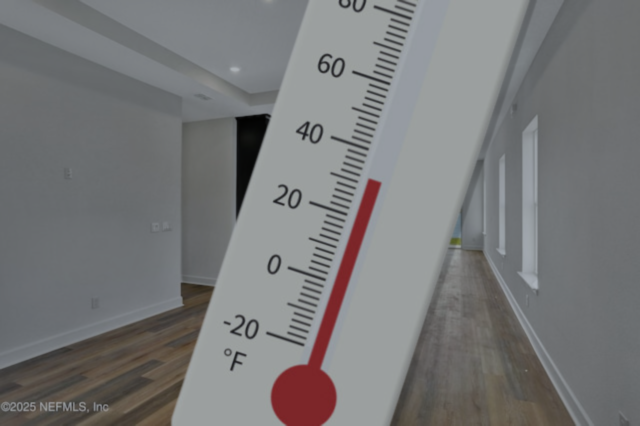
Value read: 32 °F
